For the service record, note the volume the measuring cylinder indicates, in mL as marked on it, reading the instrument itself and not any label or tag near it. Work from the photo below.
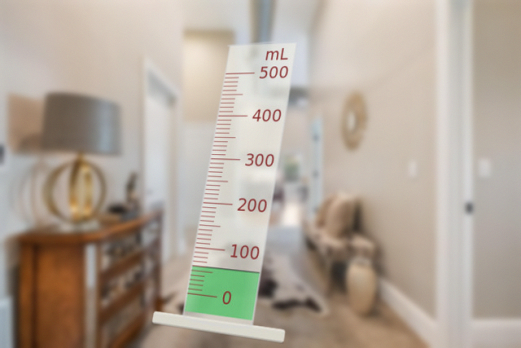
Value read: 60 mL
